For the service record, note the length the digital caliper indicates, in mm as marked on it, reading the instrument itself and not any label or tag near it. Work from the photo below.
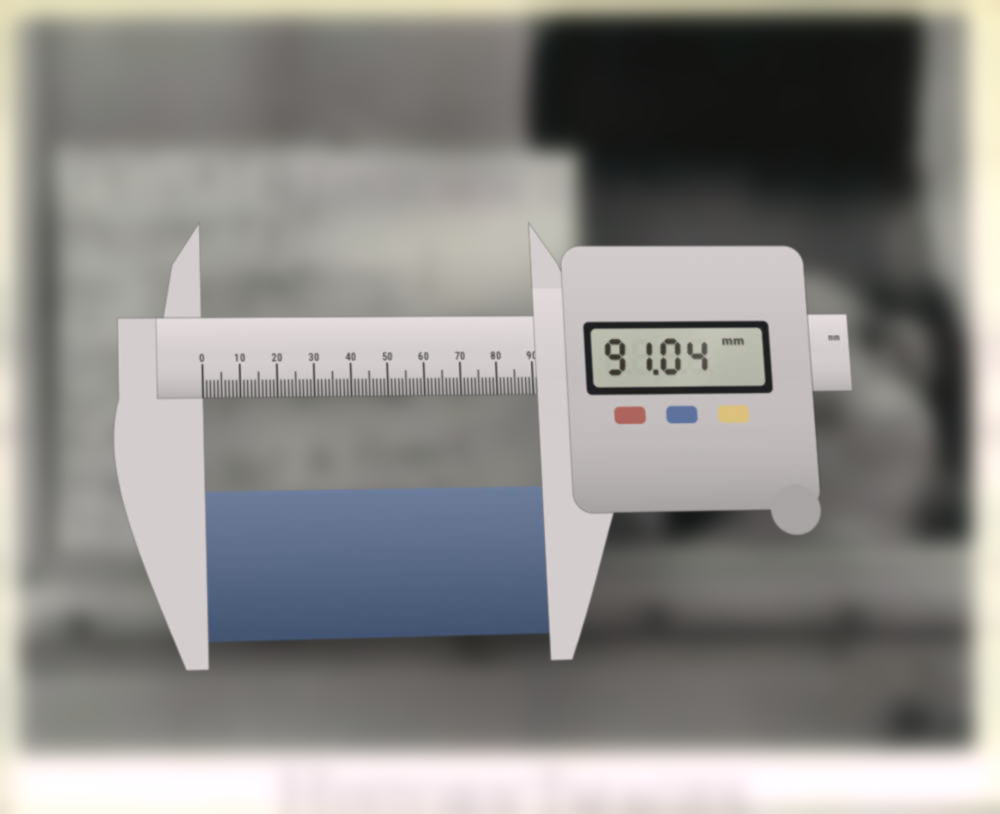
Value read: 91.04 mm
